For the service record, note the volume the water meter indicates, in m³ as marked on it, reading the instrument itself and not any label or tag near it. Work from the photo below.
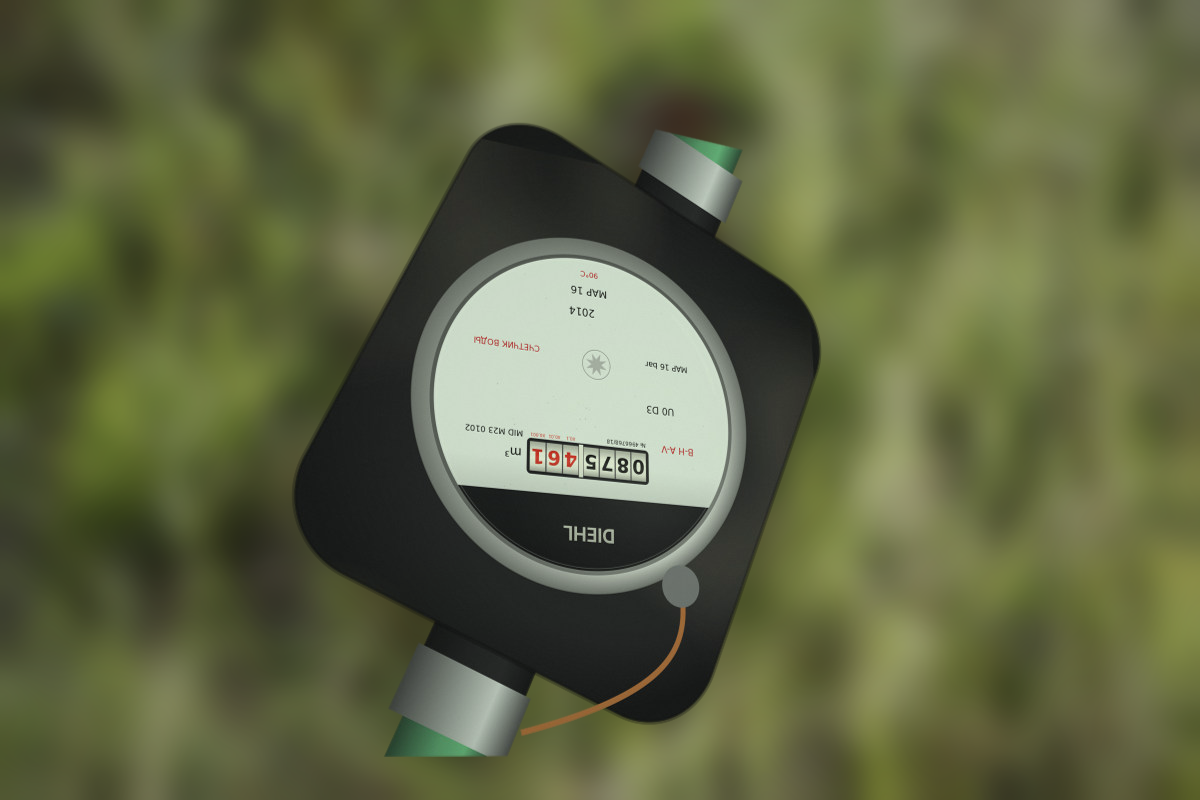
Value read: 875.461 m³
